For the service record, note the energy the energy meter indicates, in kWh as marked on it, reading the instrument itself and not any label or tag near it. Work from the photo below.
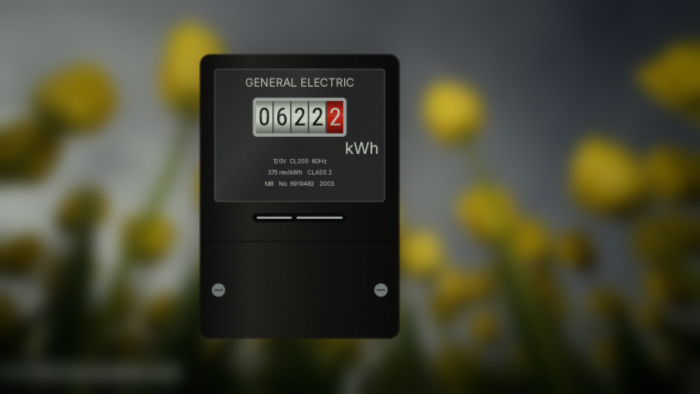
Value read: 622.2 kWh
